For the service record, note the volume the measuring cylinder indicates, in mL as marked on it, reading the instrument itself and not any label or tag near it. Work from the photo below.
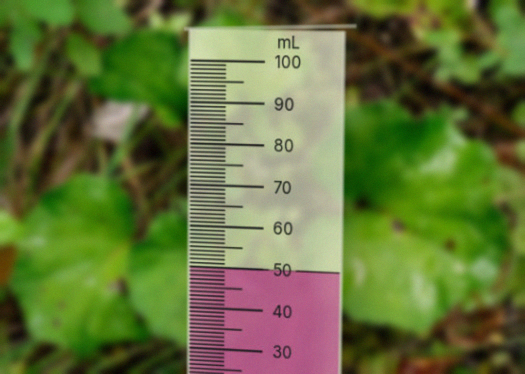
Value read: 50 mL
